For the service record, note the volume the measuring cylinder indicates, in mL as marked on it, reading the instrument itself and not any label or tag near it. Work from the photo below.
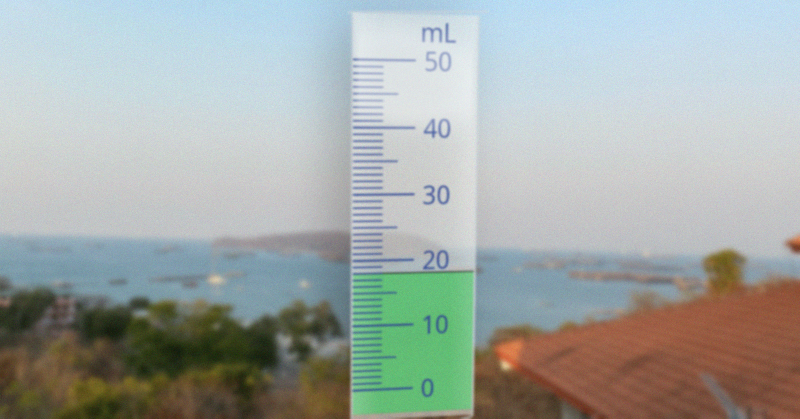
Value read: 18 mL
